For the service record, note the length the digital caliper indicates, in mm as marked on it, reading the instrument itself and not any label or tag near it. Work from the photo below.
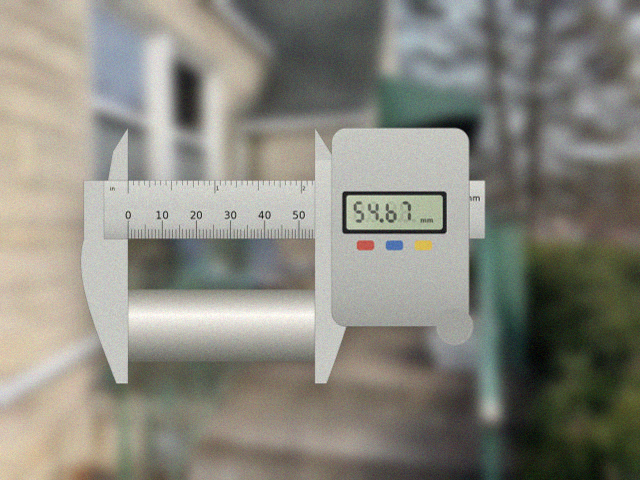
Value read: 54.67 mm
